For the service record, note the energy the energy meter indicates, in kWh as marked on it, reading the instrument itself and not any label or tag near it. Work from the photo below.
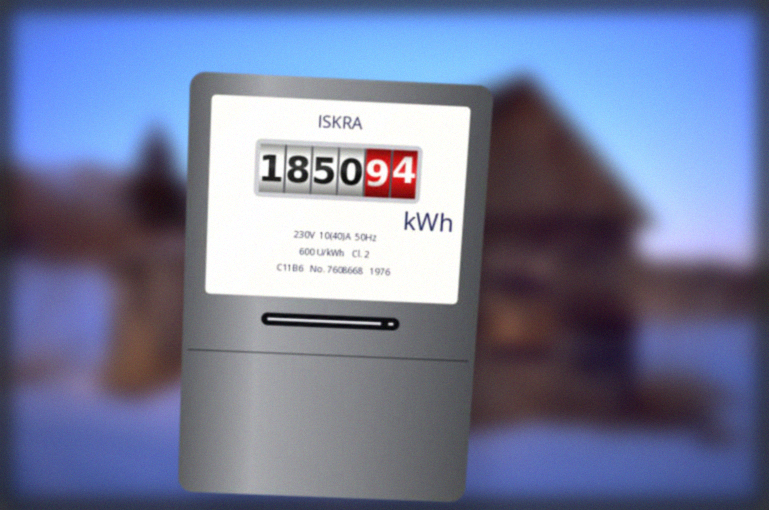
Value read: 1850.94 kWh
